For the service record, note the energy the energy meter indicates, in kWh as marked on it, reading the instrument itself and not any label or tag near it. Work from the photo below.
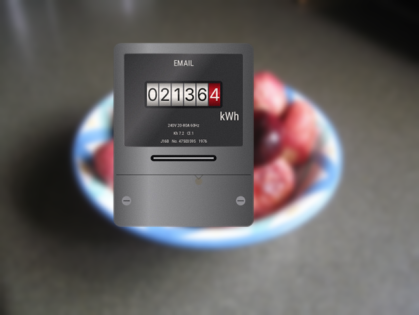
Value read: 2136.4 kWh
